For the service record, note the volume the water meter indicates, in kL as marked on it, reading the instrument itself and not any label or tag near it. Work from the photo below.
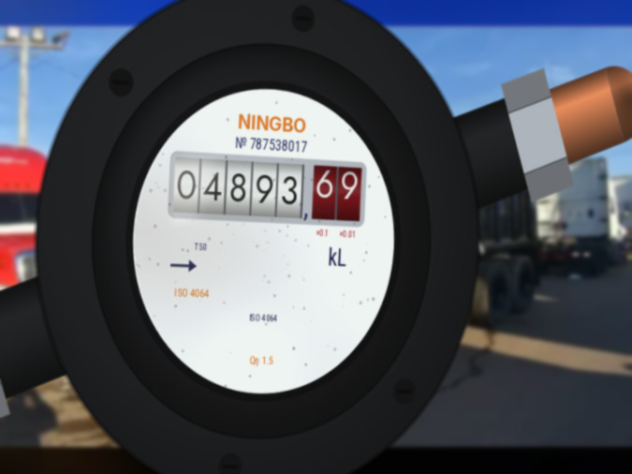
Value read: 4893.69 kL
